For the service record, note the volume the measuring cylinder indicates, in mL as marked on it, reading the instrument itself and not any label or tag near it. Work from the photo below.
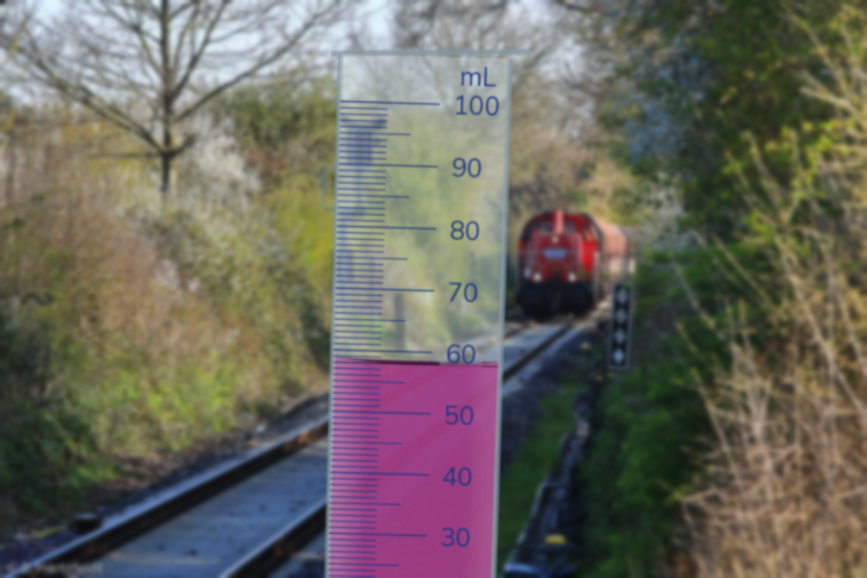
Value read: 58 mL
